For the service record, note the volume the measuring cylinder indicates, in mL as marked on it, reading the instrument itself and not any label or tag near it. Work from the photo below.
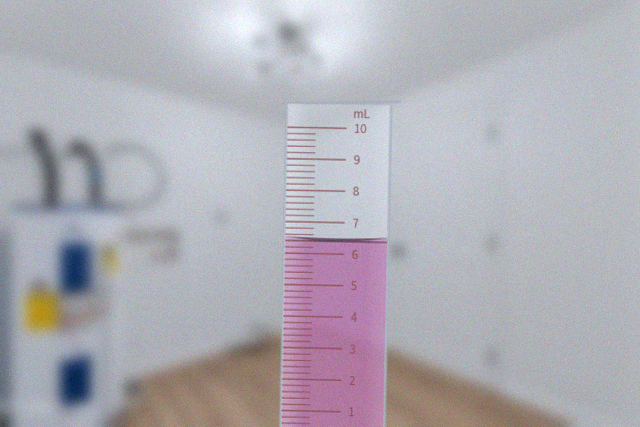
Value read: 6.4 mL
